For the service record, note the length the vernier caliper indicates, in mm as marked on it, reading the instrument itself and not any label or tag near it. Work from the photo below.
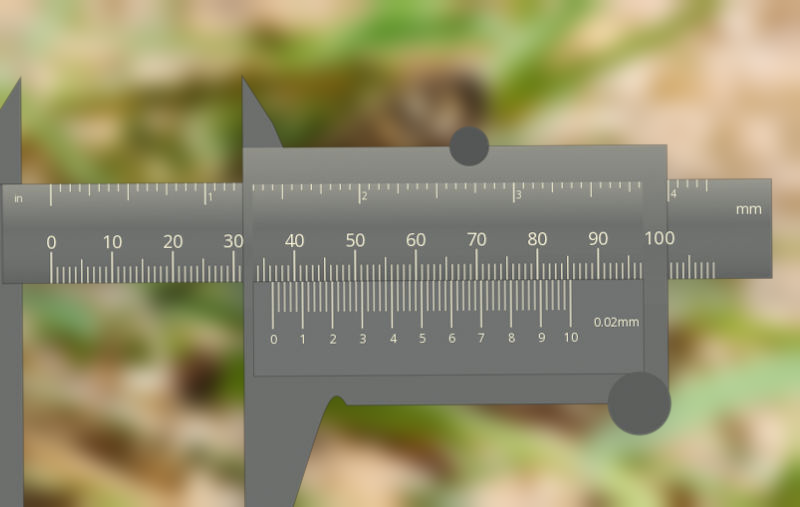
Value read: 36.4 mm
